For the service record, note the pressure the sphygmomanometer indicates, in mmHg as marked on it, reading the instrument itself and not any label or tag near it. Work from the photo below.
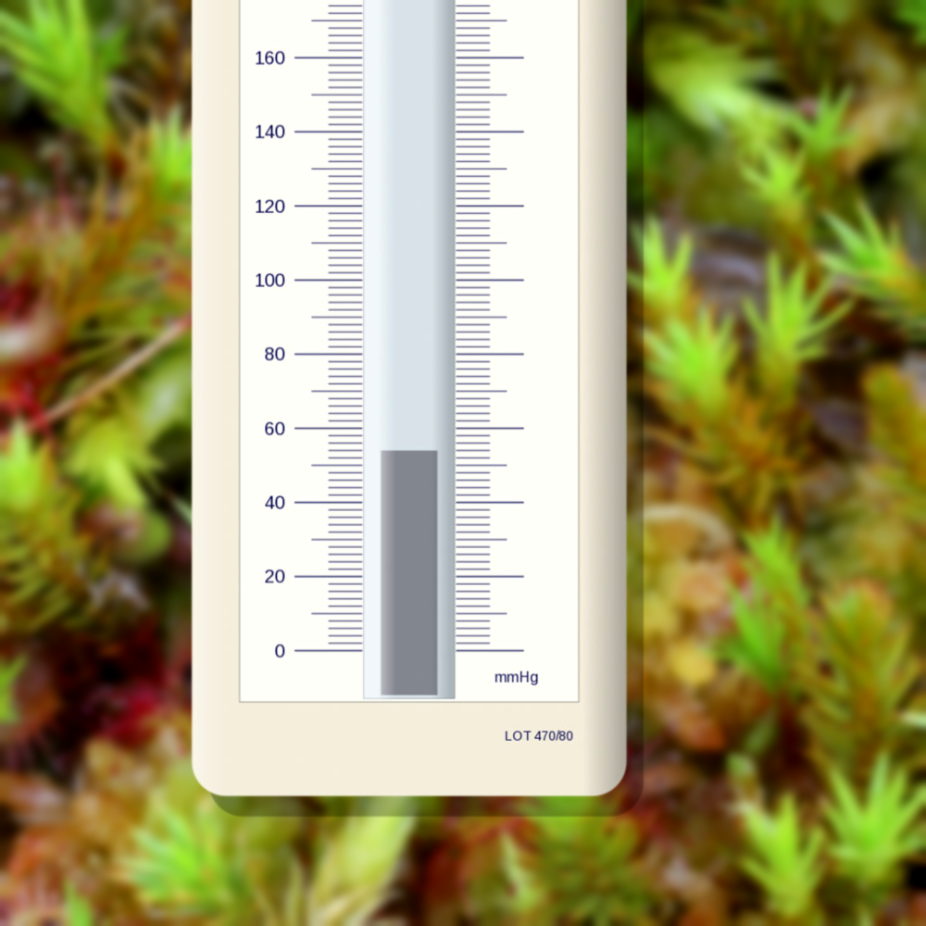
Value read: 54 mmHg
